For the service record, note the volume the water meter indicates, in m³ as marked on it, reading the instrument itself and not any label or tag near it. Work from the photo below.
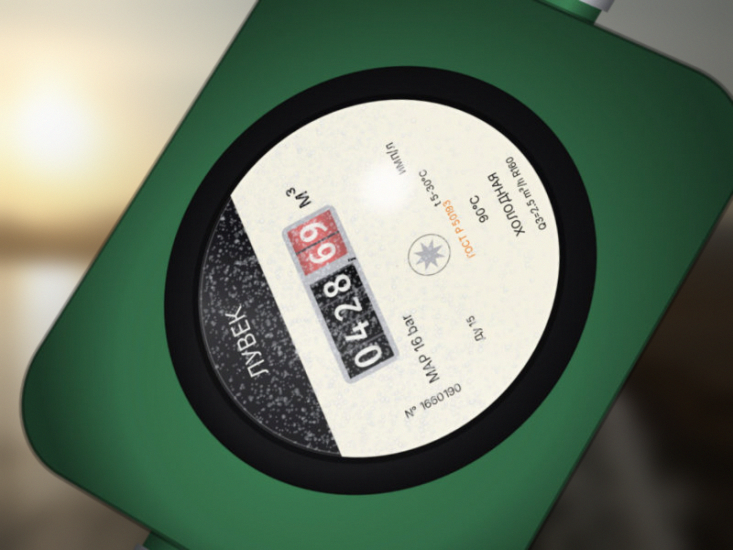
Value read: 428.69 m³
